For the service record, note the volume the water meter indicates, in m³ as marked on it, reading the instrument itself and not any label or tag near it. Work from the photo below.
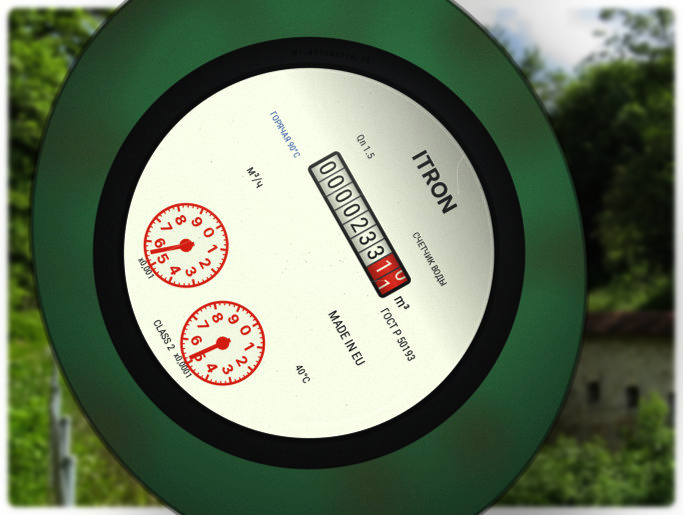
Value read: 233.1055 m³
